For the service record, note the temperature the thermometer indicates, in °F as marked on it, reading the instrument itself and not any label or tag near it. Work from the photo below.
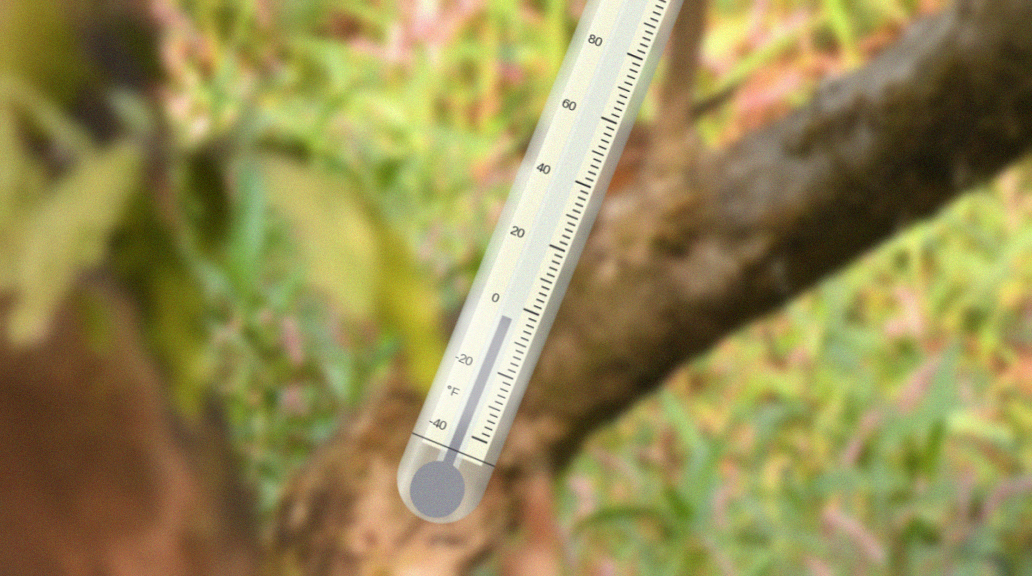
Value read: -4 °F
